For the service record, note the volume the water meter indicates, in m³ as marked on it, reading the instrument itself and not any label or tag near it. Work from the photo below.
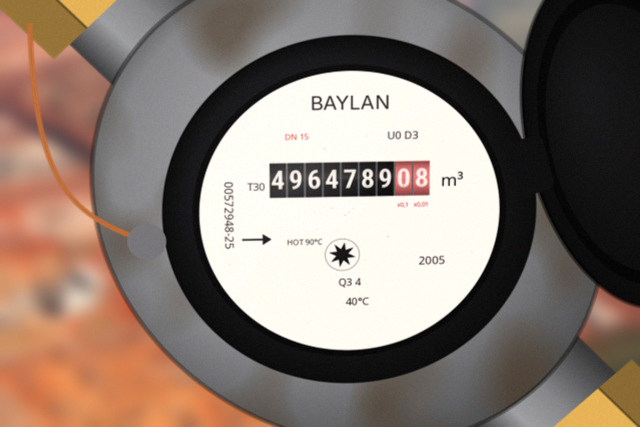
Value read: 4964789.08 m³
